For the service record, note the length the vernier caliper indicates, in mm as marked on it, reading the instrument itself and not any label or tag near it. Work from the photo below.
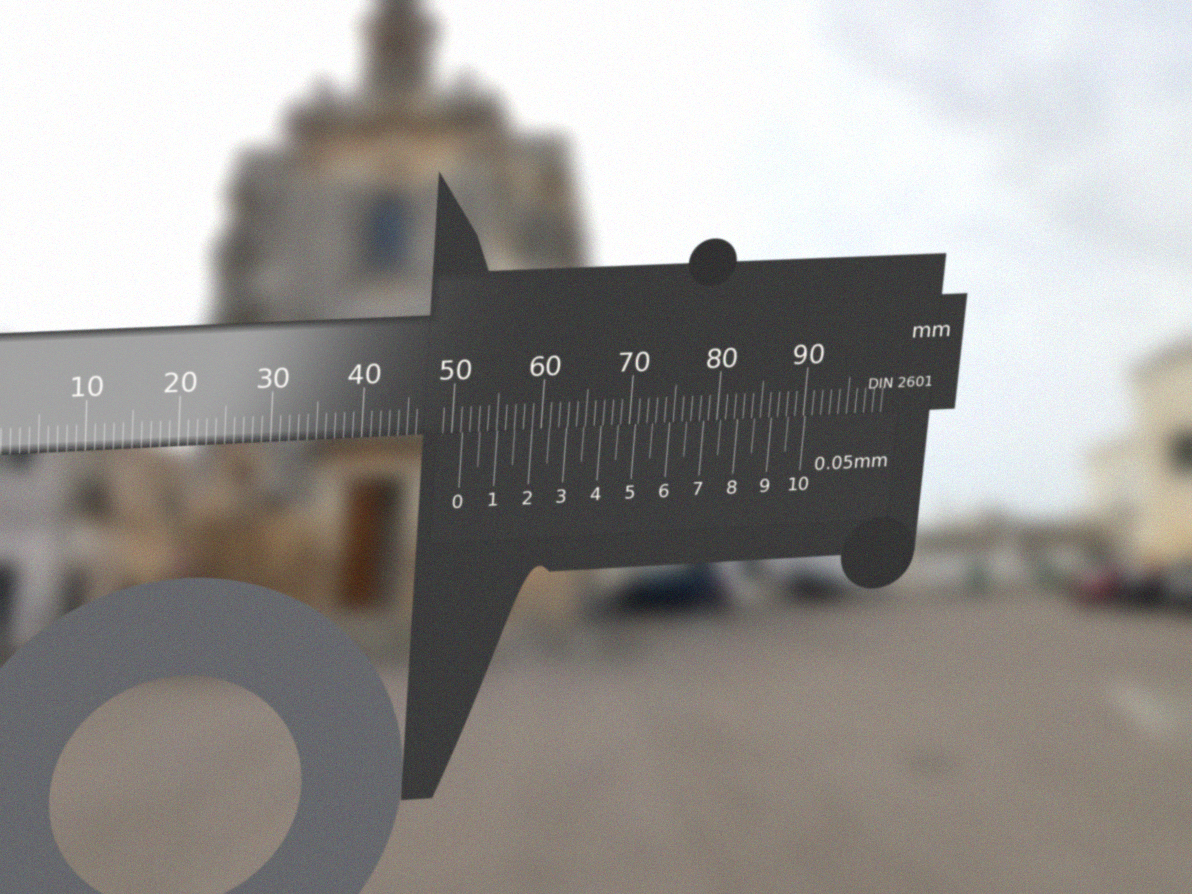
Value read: 51.2 mm
